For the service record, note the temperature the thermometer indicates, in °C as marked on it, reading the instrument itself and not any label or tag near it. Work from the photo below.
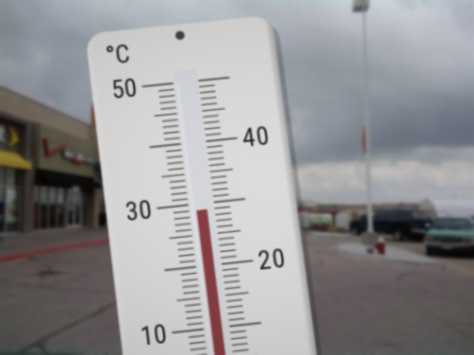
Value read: 29 °C
